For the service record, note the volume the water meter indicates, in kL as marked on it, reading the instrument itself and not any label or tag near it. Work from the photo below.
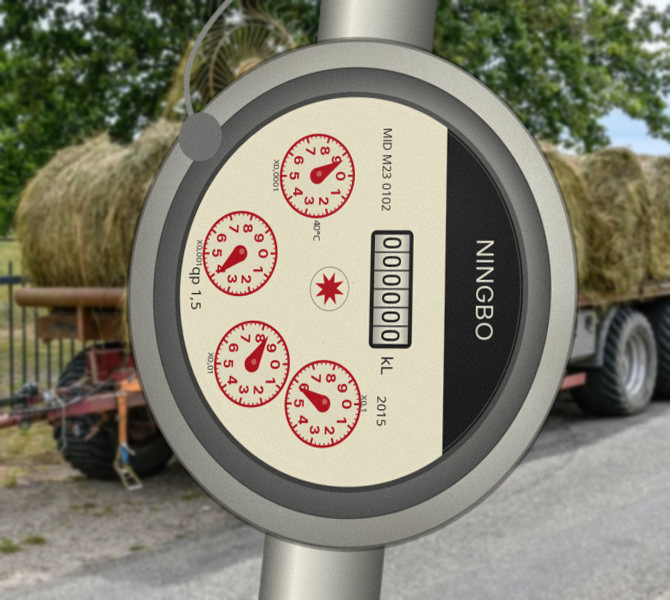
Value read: 0.5839 kL
